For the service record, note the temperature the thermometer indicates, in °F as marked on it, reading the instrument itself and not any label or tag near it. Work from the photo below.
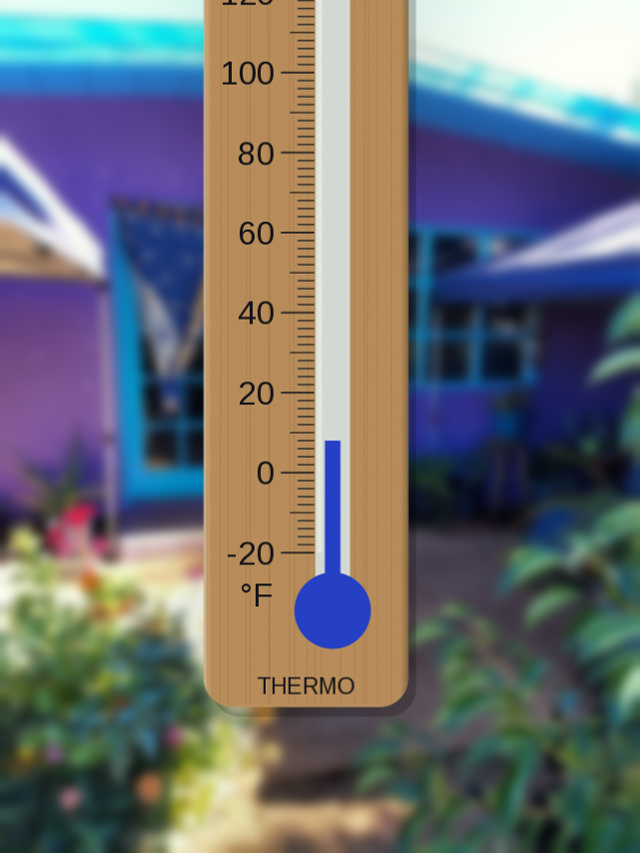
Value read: 8 °F
